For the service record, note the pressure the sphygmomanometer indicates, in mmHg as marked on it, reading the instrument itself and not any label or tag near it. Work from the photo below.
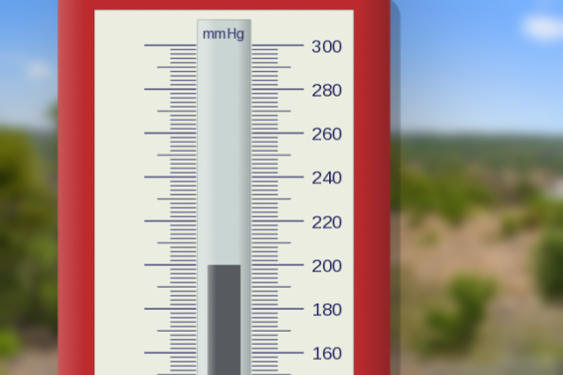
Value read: 200 mmHg
